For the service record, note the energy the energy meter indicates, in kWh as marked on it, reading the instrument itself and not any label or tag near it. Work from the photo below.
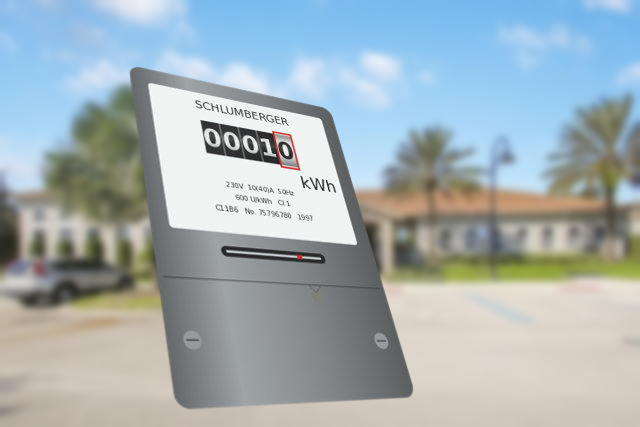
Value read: 1.0 kWh
